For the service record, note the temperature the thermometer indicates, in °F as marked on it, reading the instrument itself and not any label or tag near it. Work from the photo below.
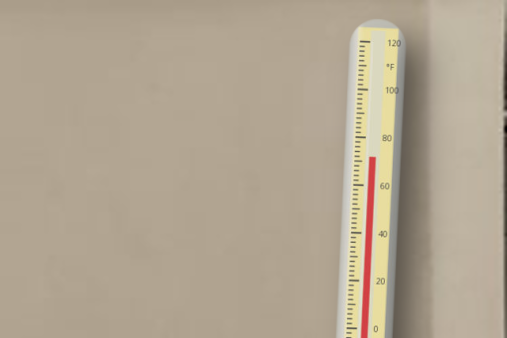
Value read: 72 °F
